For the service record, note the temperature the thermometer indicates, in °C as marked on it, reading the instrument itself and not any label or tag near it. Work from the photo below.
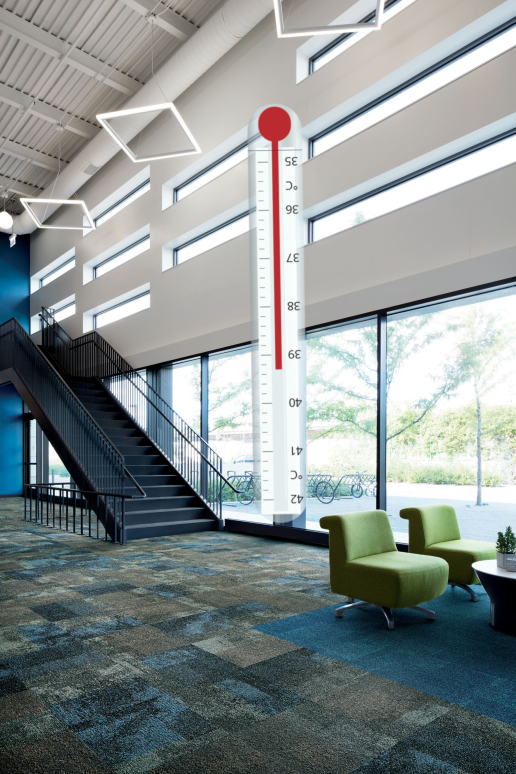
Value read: 39.3 °C
